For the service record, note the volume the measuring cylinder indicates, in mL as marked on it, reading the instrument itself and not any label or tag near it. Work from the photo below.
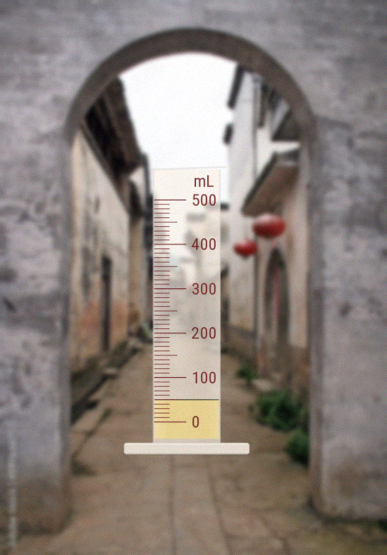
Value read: 50 mL
